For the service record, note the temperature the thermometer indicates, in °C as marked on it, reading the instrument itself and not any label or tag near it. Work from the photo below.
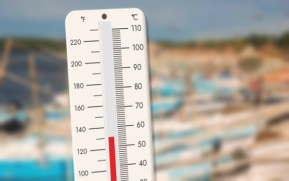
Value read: 55 °C
